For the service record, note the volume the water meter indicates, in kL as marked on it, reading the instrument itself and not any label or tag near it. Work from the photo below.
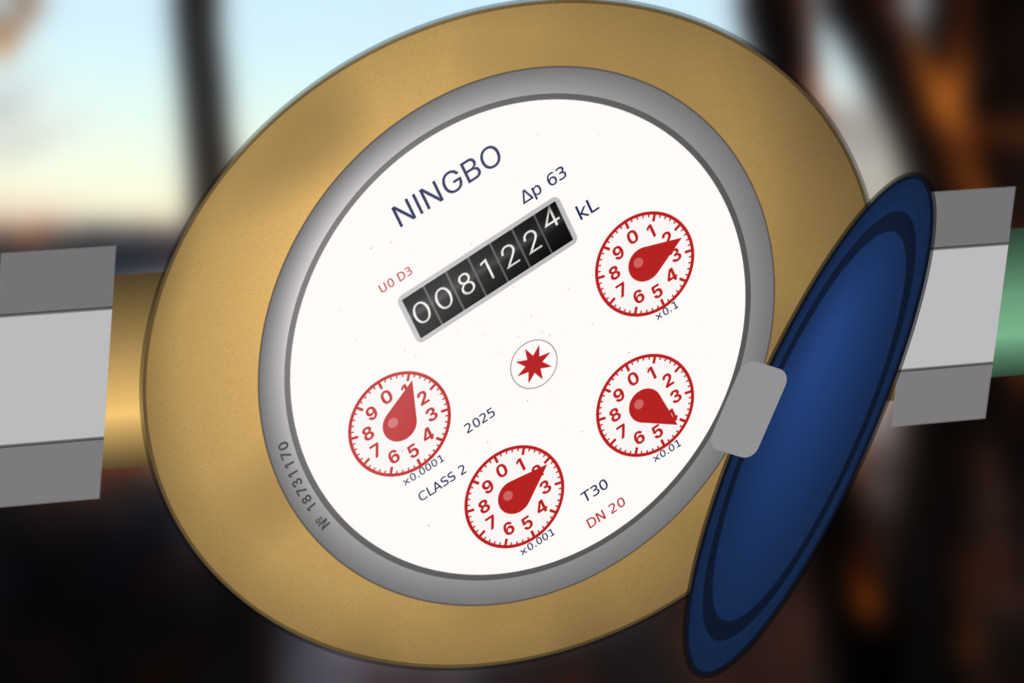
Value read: 81224.2421 kL
